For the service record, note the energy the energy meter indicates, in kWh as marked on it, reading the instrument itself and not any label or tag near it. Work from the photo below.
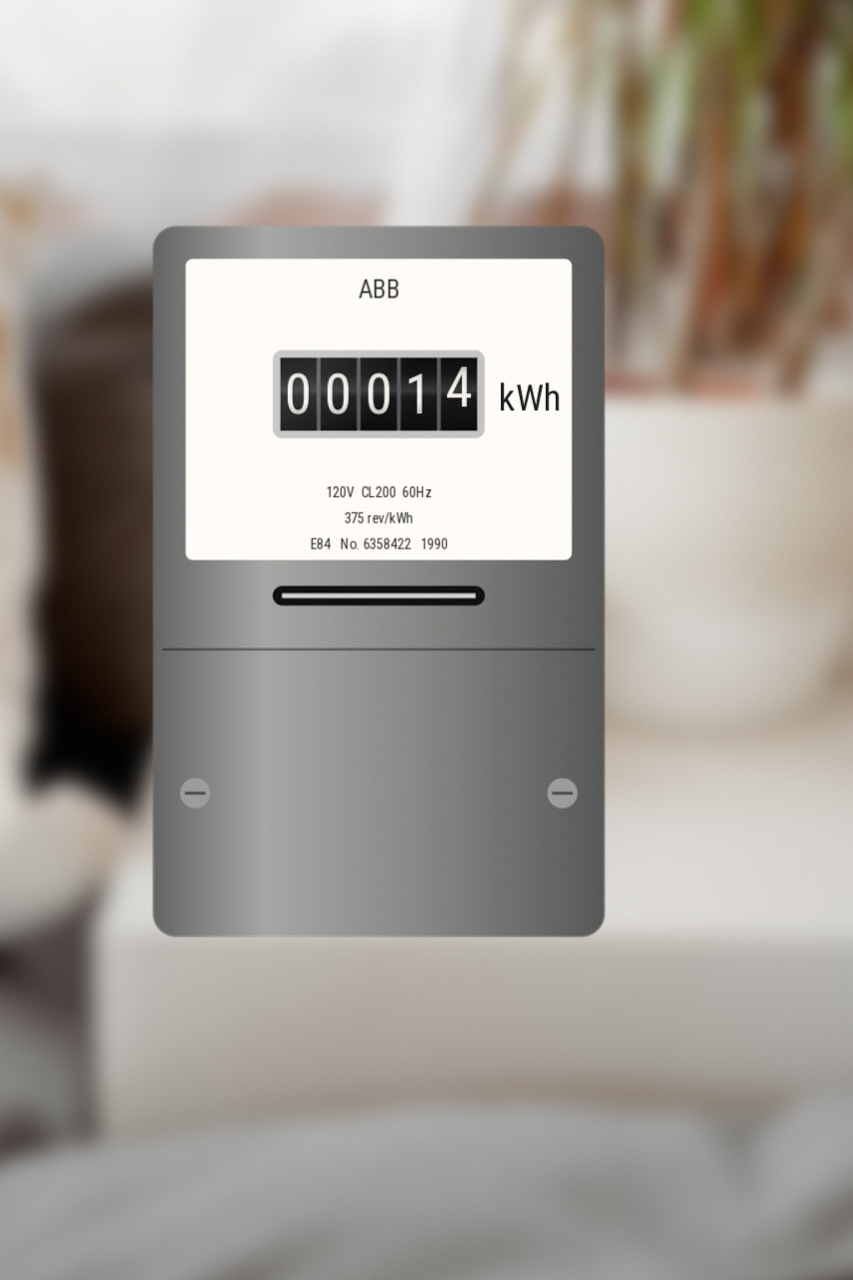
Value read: 14 kWh
